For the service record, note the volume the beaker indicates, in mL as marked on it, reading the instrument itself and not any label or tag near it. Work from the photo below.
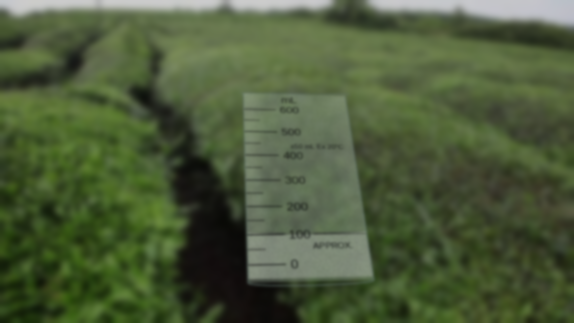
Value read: 100 mL
